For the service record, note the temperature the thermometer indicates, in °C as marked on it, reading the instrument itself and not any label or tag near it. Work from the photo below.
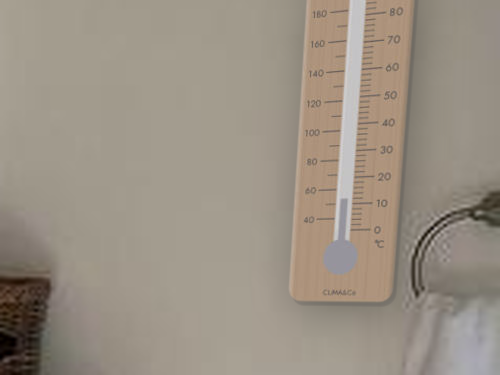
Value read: 12 °C
